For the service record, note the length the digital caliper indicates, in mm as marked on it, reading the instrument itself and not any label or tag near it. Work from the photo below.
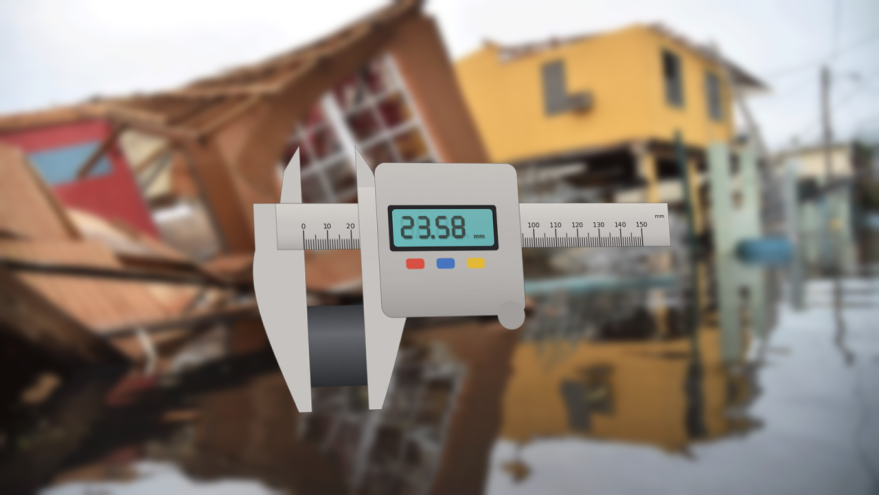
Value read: 23.58 mm
